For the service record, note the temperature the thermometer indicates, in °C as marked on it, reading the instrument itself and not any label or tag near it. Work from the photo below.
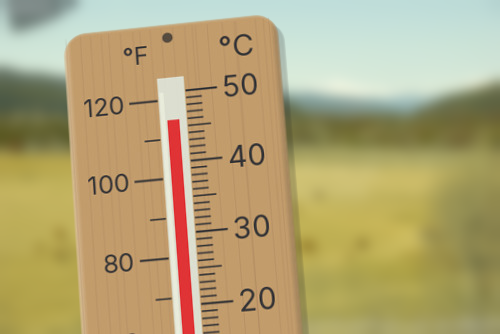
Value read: 46 °C
